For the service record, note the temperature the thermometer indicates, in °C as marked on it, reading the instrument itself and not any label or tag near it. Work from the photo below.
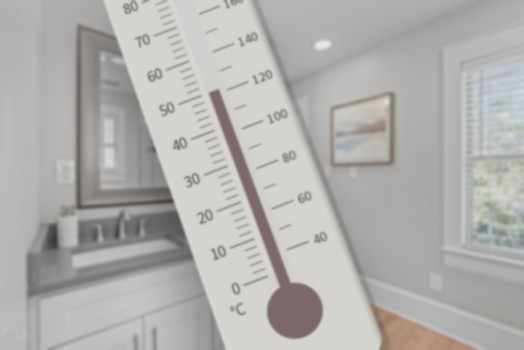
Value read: 50 °C
